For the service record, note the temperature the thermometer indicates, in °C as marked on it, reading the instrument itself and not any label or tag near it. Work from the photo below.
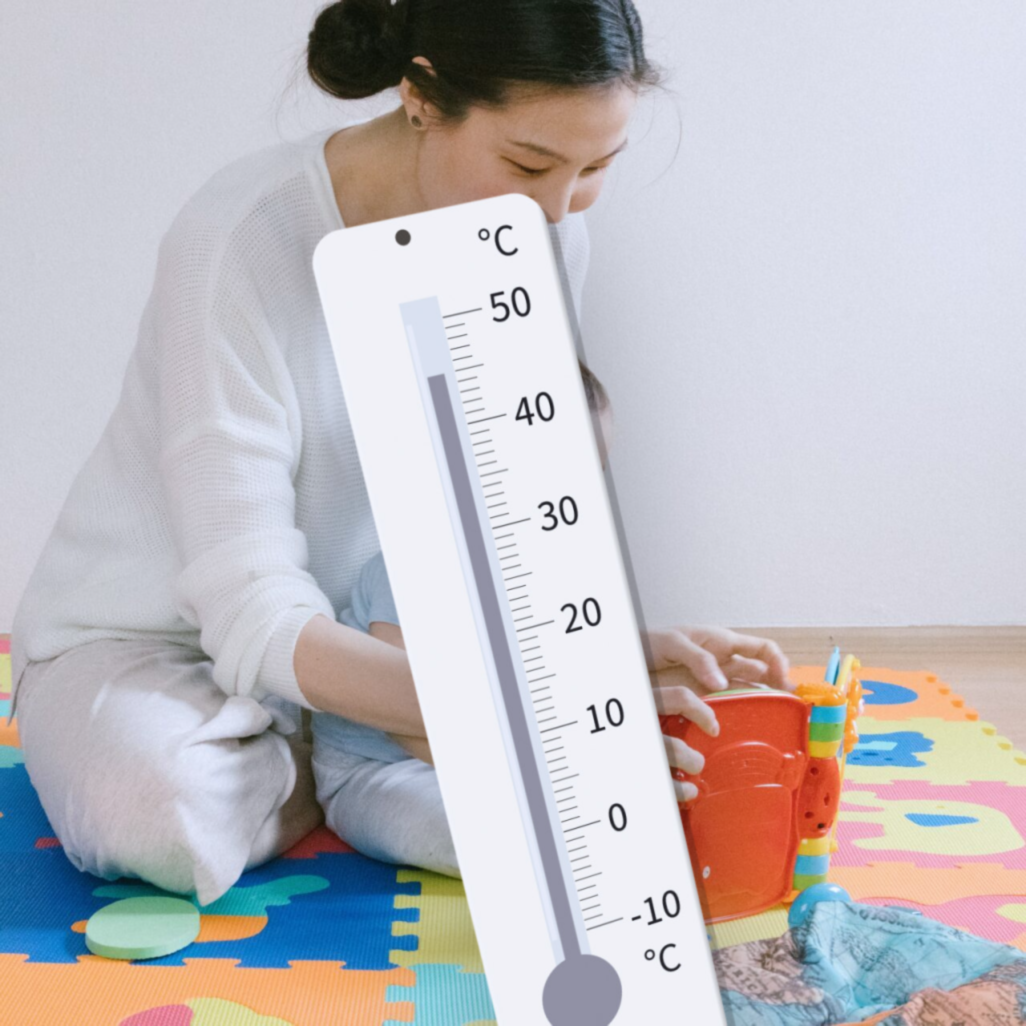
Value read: 45 °C
